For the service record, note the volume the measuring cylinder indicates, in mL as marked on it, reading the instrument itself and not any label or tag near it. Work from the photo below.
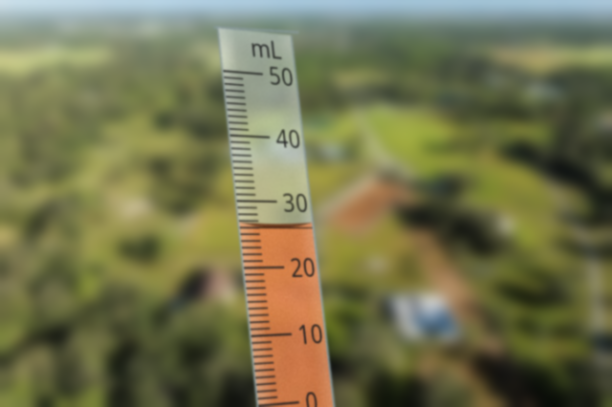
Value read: 26 mL
